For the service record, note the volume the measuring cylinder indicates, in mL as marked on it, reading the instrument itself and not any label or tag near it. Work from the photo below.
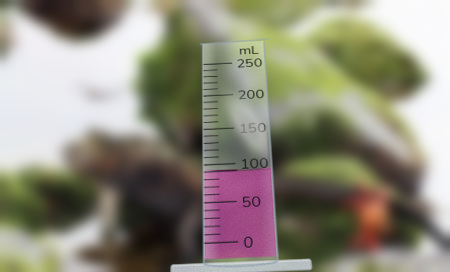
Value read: 90 mL
